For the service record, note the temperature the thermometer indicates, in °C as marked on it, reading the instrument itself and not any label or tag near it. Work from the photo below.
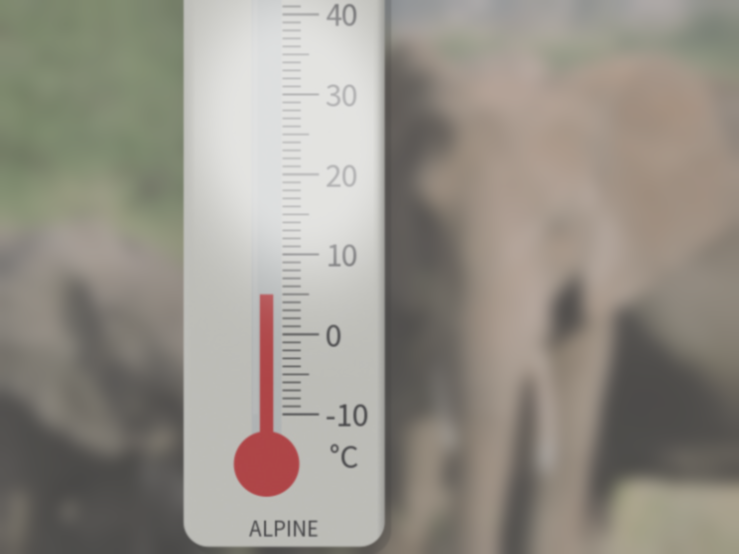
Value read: 5 °C
